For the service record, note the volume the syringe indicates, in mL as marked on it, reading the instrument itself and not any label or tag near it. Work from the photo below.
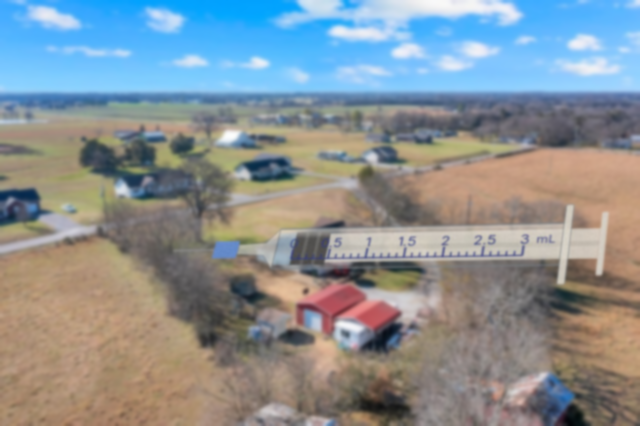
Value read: 0 mL
